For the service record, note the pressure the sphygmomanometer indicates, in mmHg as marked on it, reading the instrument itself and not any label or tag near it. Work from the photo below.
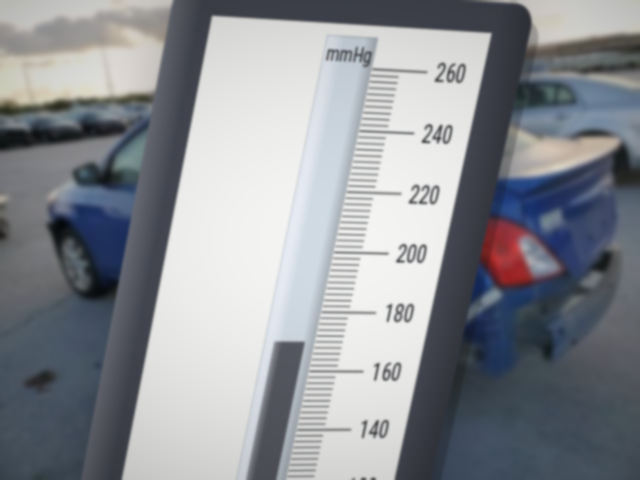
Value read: 170 mmHg
